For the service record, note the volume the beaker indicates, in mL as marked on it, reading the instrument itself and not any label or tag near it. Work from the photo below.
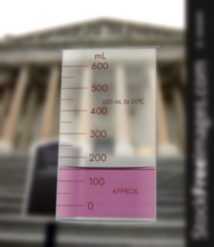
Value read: 150 mL
